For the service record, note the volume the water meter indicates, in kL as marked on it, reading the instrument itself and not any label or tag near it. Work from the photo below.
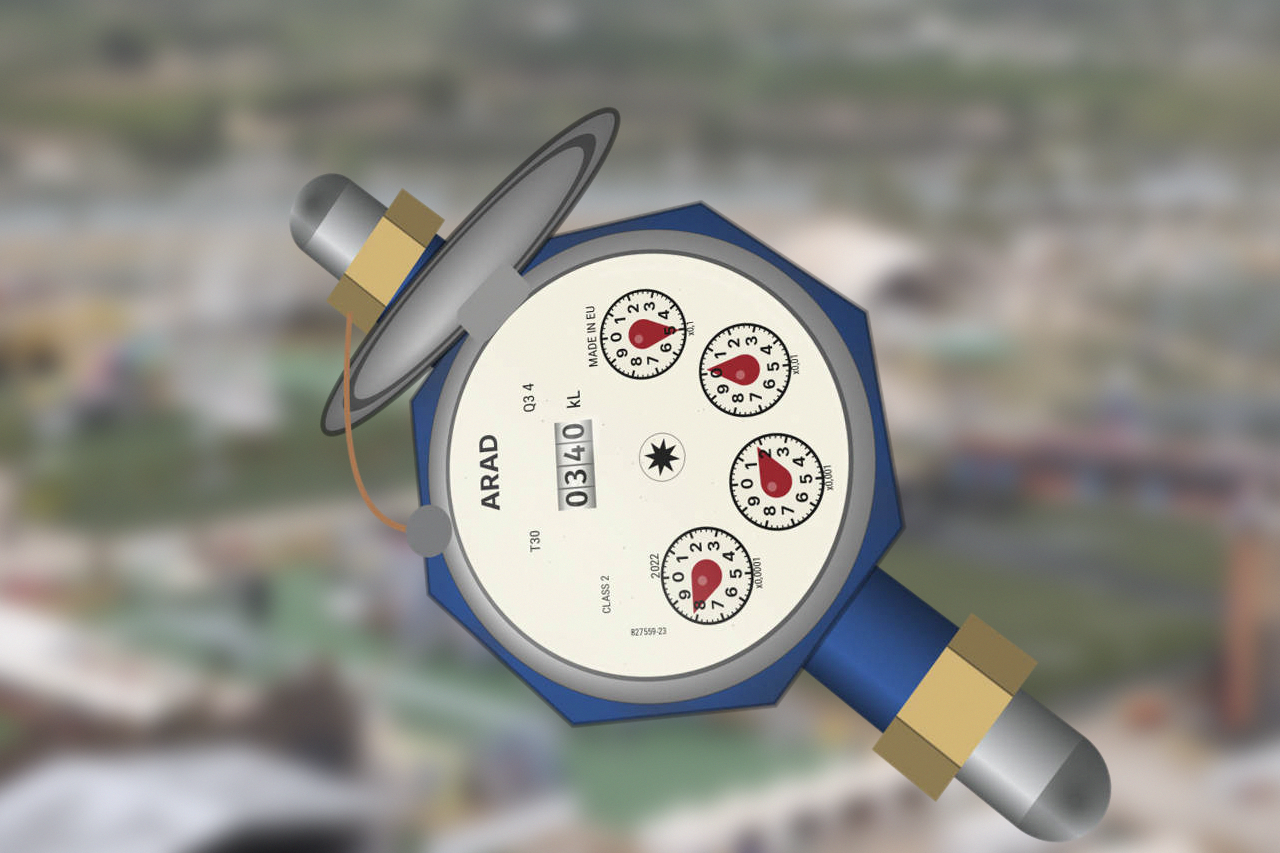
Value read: 340.5018 kL
